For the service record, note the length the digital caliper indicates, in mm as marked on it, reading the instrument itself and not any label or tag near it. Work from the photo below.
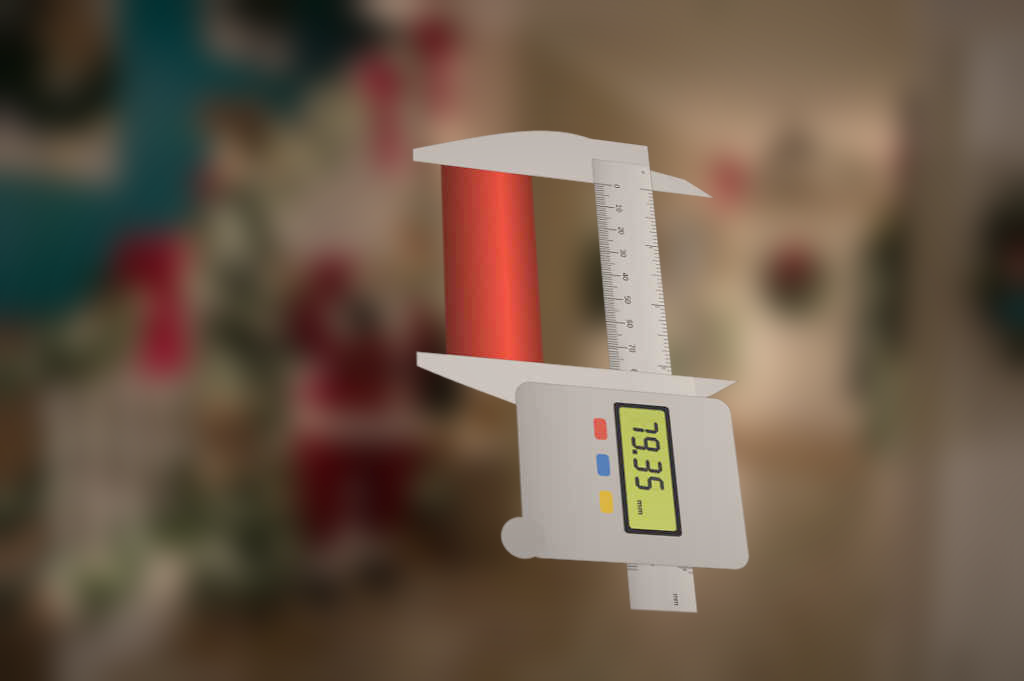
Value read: 79.35 mm
